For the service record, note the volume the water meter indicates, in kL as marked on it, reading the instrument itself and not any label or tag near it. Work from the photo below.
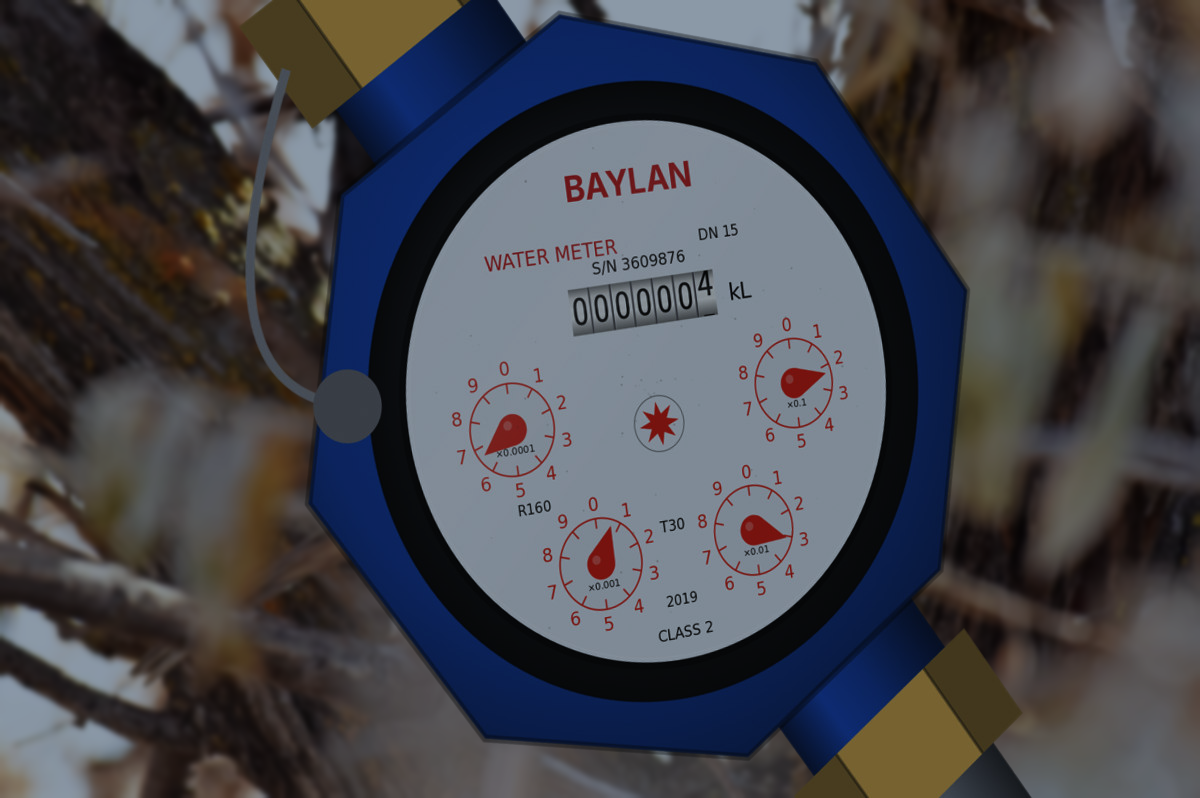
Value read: 4.2306 kL
